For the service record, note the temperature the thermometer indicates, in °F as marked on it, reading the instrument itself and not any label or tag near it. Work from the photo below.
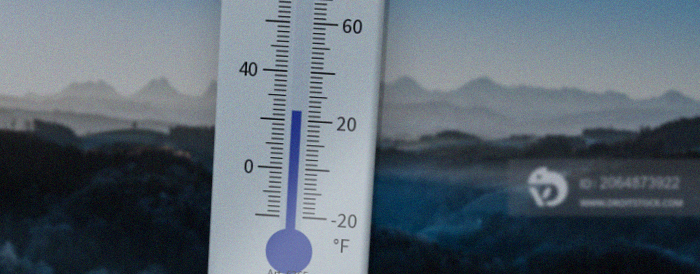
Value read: 24 °F
